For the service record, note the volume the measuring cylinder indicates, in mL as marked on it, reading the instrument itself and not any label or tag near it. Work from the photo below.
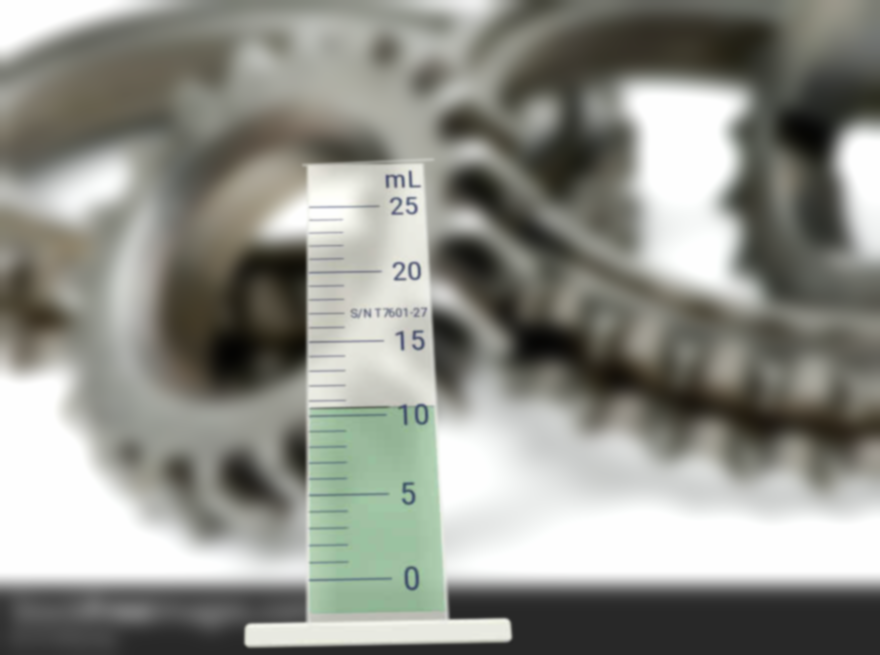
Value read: 10.5 mL
